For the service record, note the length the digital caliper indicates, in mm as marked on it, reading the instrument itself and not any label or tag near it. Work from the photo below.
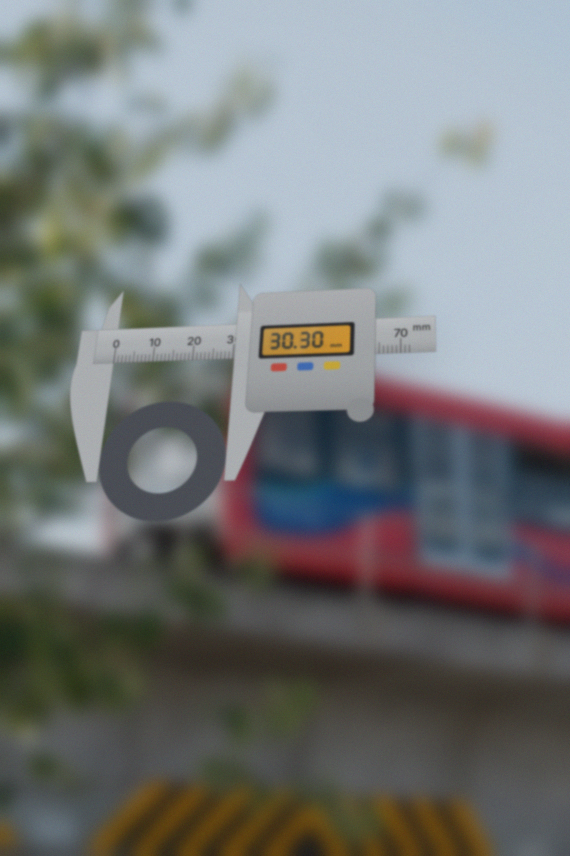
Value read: 30.30 mm
